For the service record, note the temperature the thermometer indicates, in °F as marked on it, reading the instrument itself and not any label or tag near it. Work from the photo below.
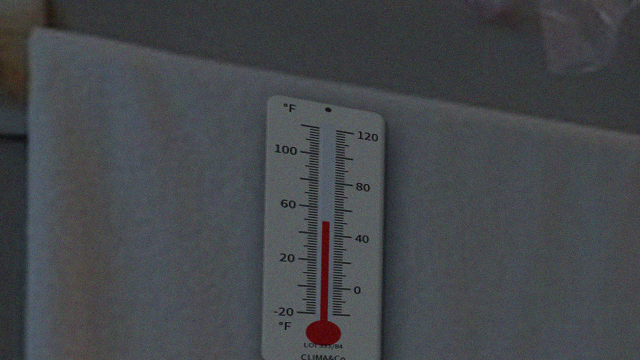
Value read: 50 °F
